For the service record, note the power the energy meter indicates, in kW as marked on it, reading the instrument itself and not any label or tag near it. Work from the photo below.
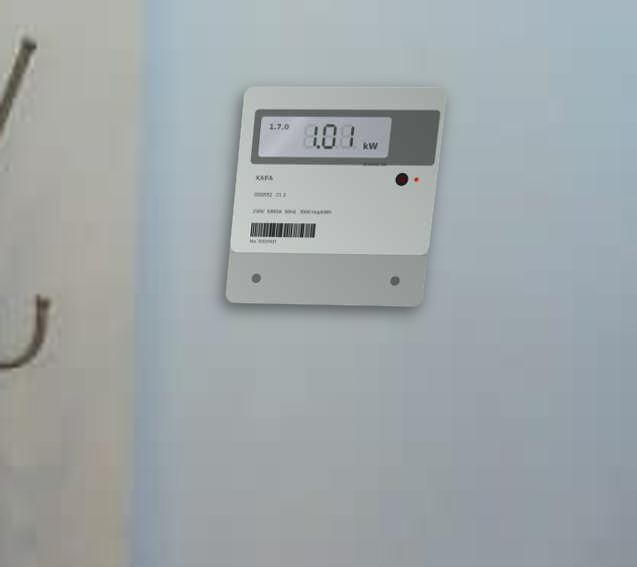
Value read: 1.01 kW
